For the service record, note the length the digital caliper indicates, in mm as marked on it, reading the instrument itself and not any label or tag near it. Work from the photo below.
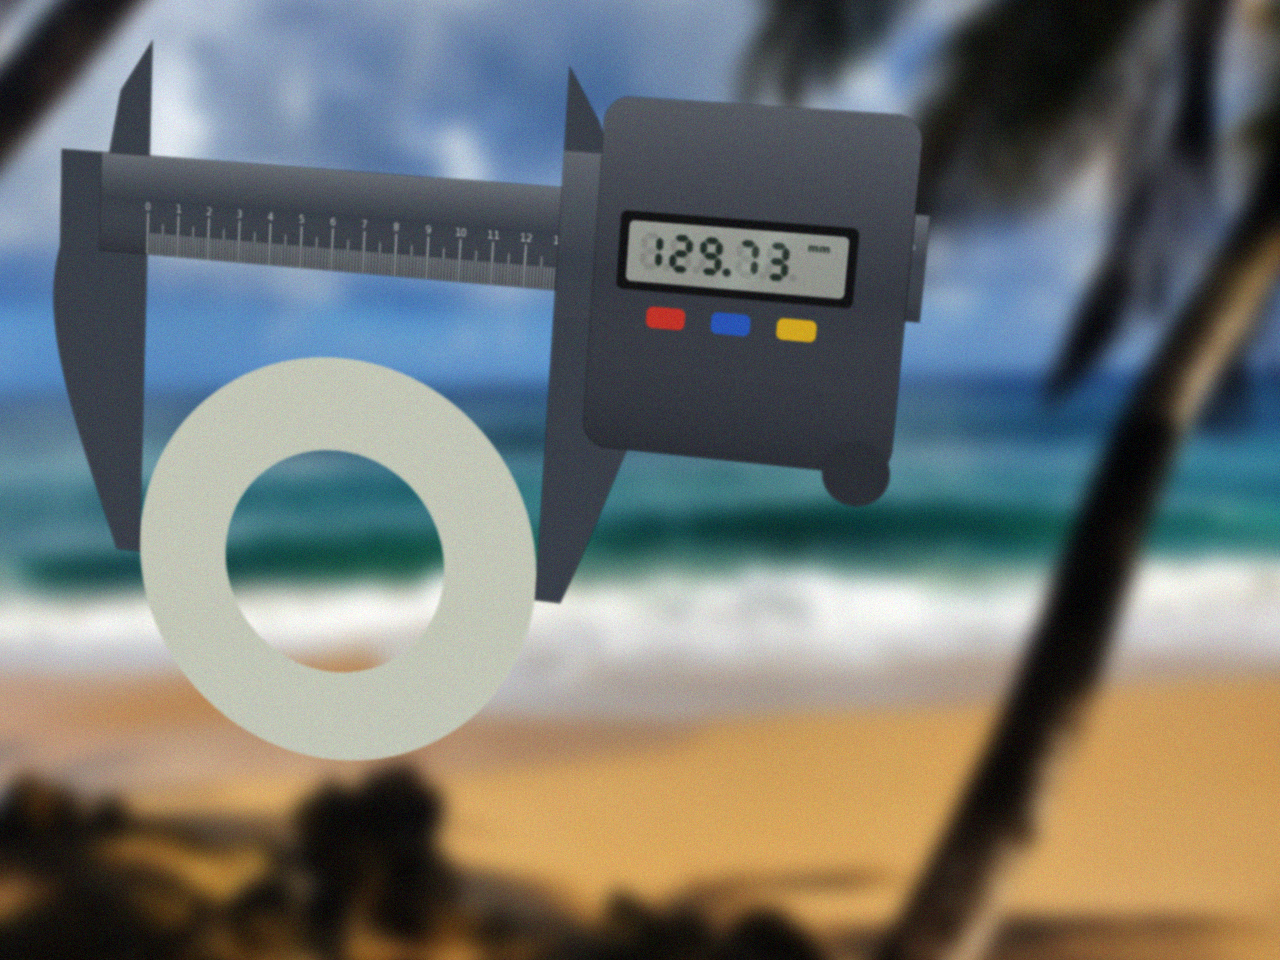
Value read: 129.73 mm
